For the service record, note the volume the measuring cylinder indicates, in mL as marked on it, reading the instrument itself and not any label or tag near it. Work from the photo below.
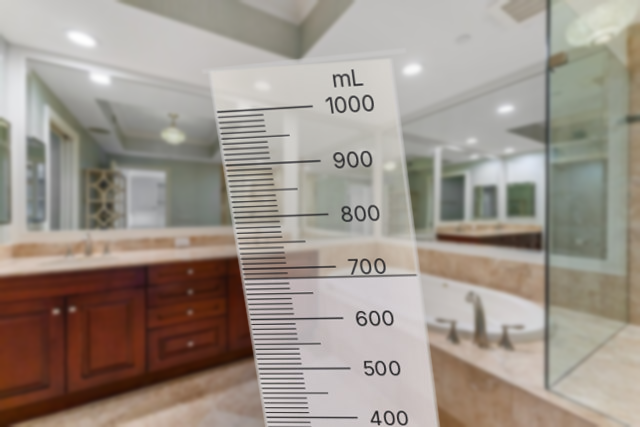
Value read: 680 mL
